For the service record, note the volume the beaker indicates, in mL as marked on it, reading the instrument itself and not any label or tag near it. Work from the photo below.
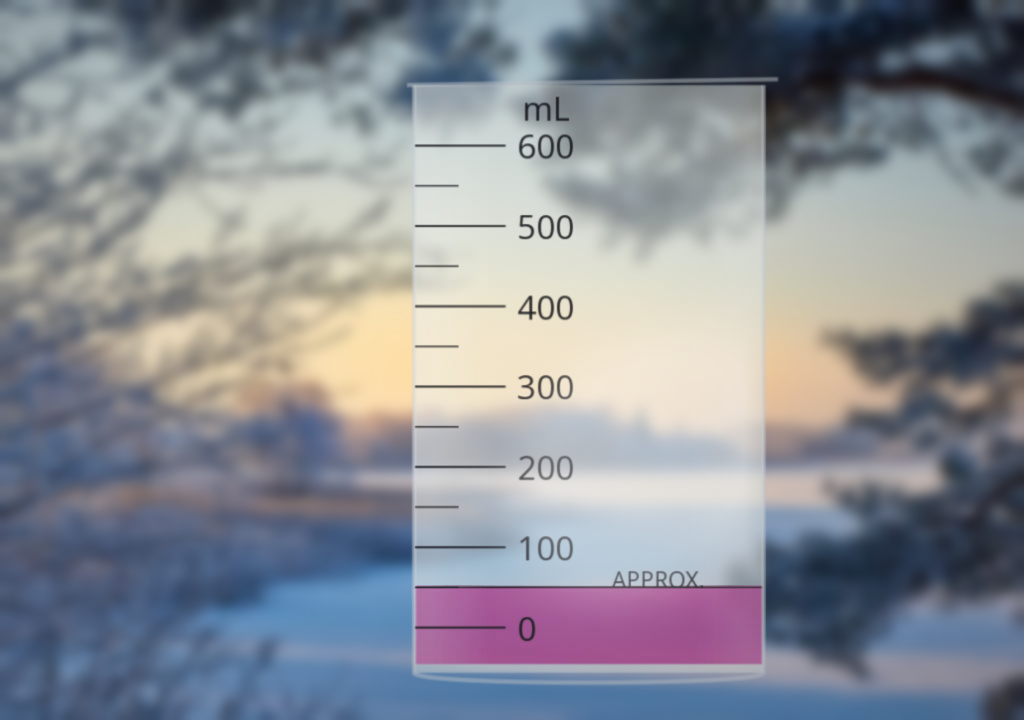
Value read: 50 mL
